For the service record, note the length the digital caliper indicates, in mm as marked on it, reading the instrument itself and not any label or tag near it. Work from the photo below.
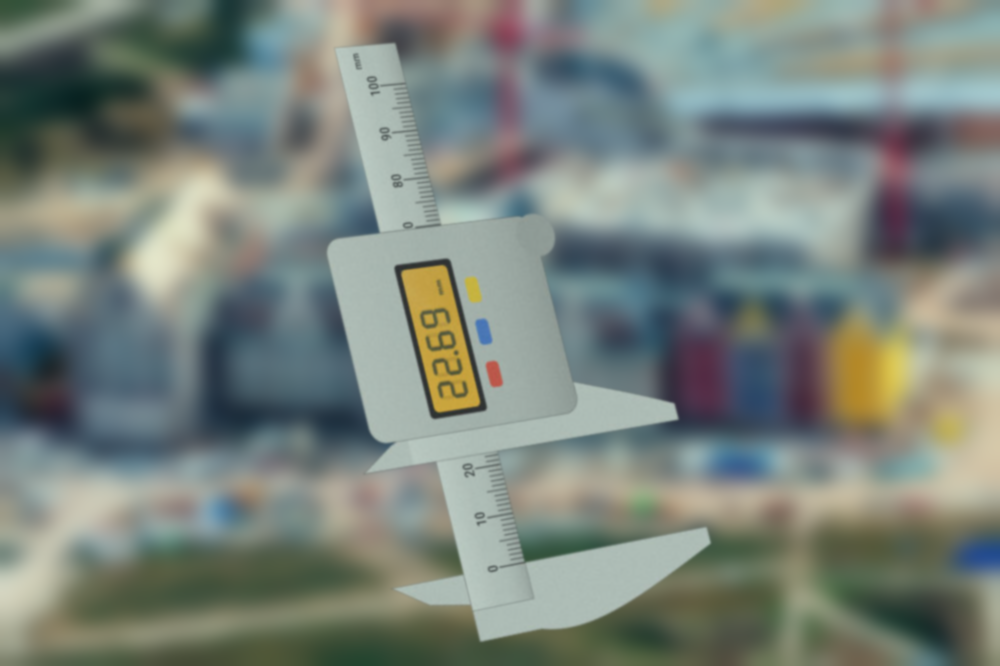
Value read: 22.69 mm
